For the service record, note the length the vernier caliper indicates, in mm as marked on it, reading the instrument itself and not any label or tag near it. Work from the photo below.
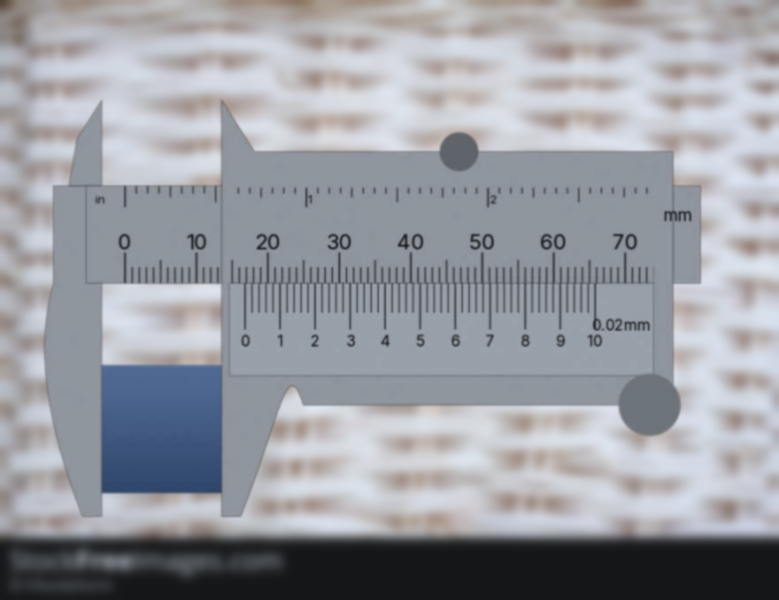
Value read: 16.8 mm
